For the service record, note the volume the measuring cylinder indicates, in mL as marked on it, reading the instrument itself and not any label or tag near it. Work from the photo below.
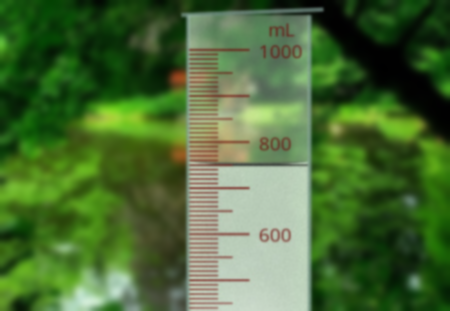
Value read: 750 mL
